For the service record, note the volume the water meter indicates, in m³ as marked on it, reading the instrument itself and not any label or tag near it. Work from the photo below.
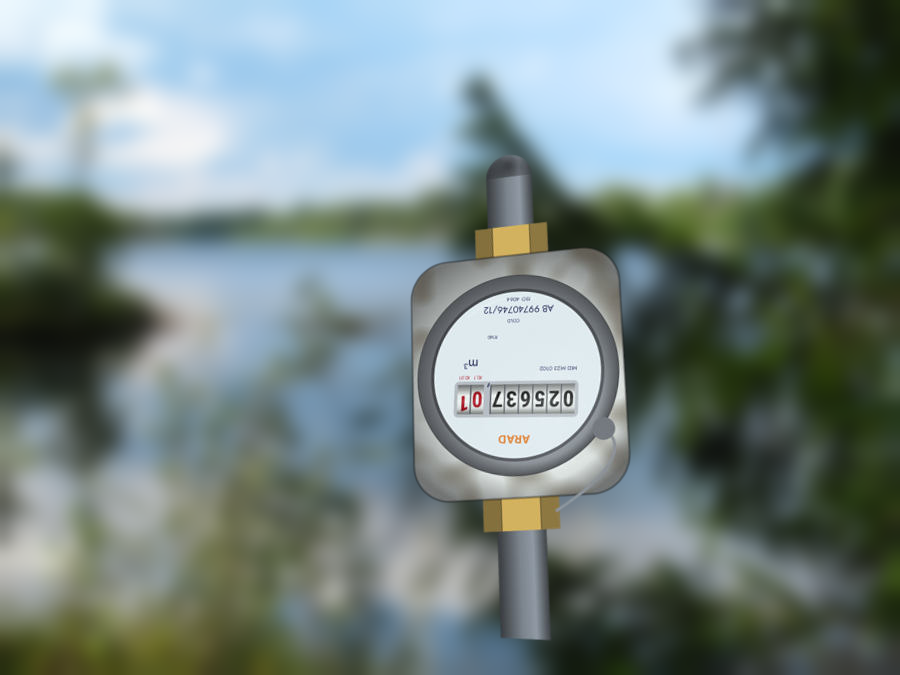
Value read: 25637.01 m³
